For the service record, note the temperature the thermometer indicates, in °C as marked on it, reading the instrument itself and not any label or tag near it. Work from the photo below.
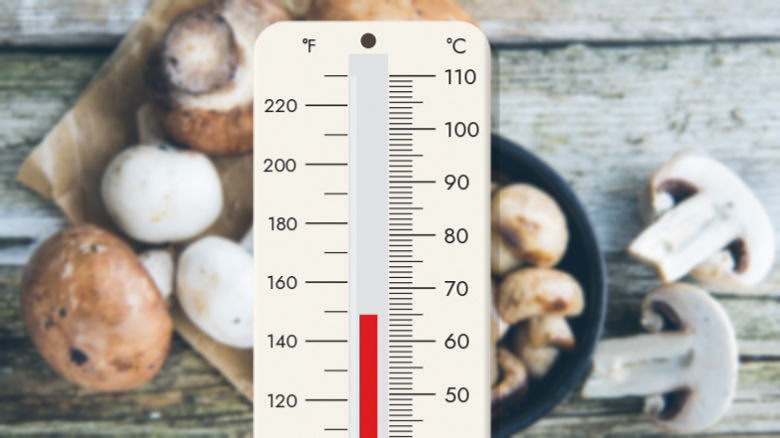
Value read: 65 °C
